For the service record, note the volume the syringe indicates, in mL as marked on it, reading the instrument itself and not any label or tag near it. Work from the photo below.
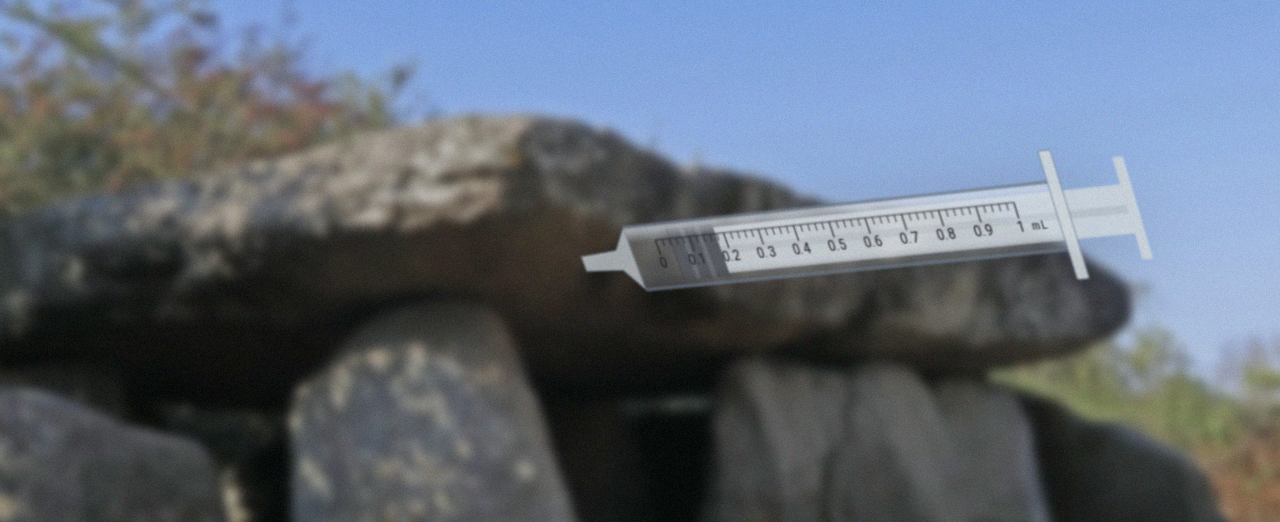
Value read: 0.04 mL
